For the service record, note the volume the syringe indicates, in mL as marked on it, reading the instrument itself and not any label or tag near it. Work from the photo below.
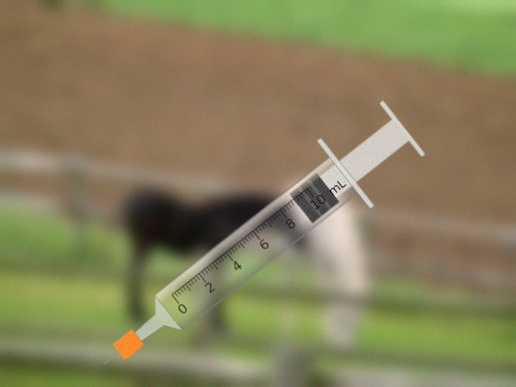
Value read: 9 mL
